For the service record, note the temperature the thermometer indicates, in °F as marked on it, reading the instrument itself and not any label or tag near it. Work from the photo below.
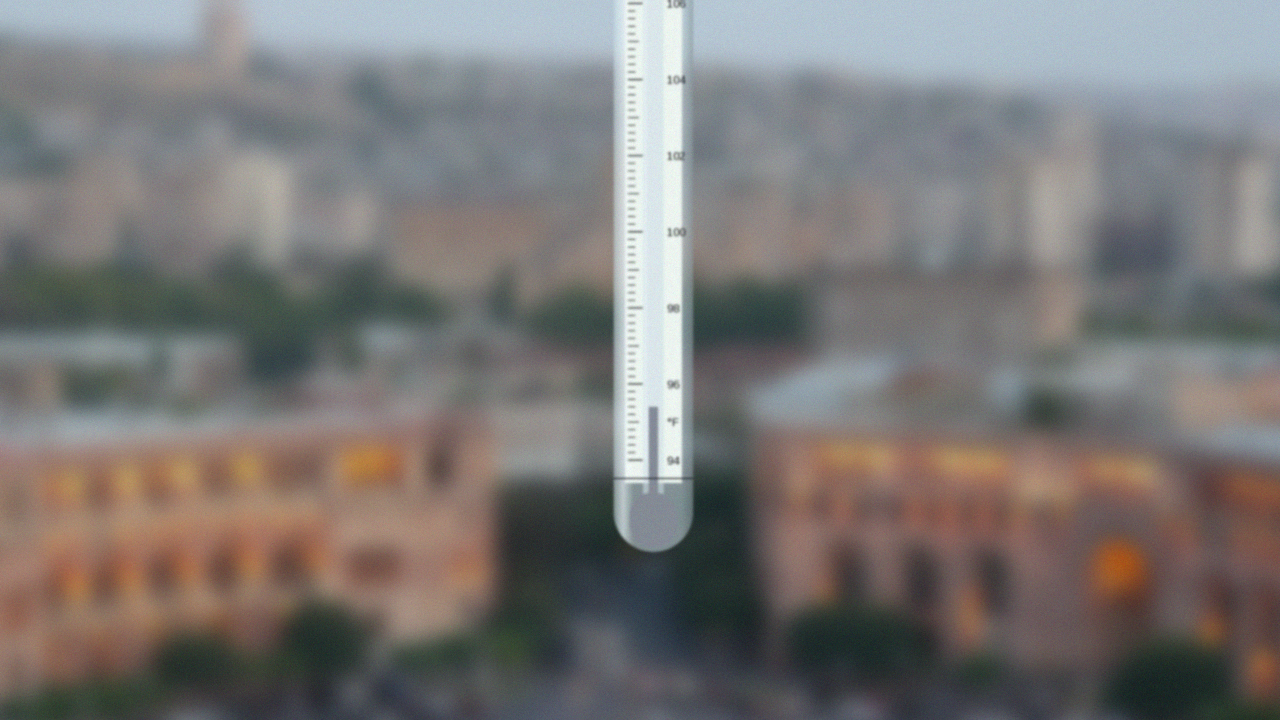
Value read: 95.4 °F
